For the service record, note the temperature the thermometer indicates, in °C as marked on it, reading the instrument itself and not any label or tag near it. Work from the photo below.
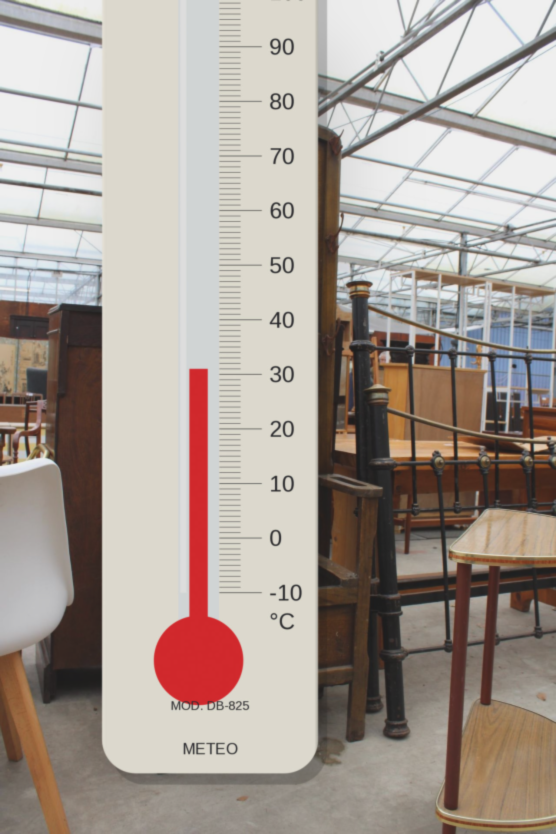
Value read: 31 °C
